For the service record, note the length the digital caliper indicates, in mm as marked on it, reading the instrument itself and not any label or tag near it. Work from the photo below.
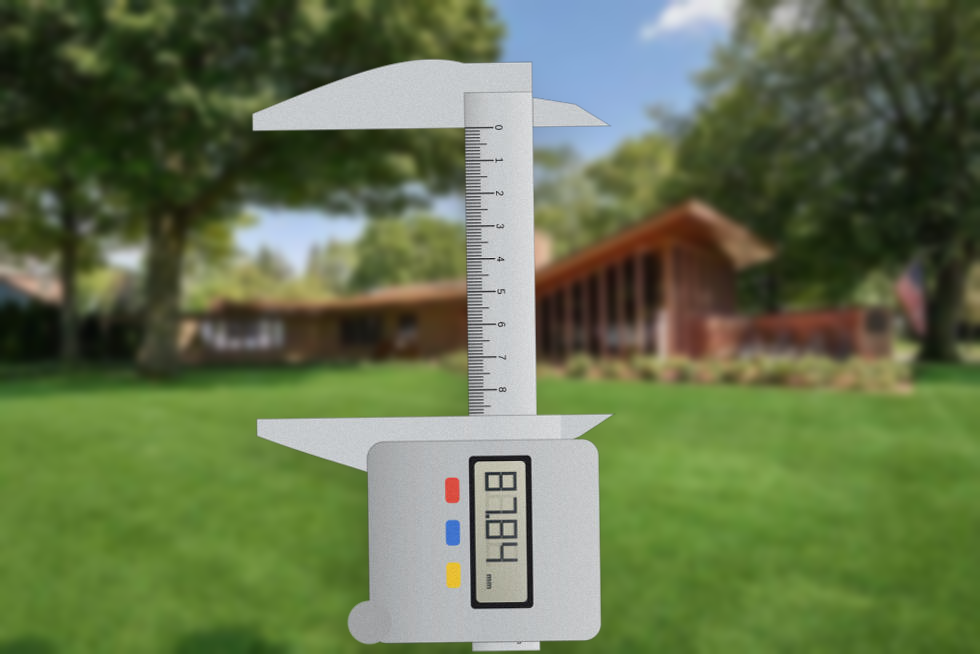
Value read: 87.84 mm
